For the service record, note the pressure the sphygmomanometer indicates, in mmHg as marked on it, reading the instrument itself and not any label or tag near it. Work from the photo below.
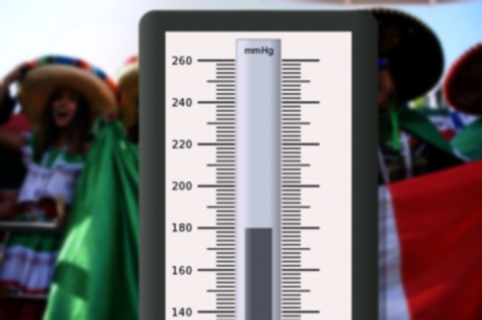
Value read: 180 mmHg
